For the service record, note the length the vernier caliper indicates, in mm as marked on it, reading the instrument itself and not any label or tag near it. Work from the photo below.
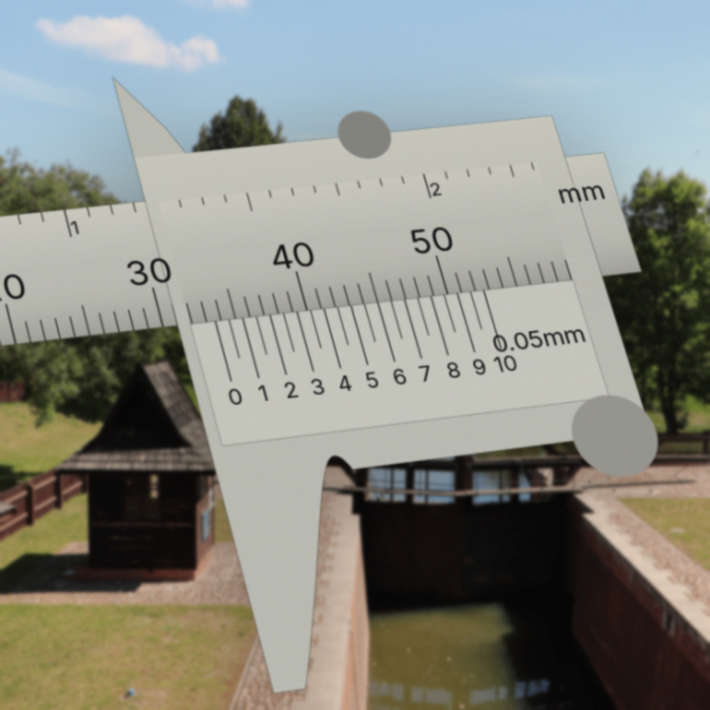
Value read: 33.6 mm
